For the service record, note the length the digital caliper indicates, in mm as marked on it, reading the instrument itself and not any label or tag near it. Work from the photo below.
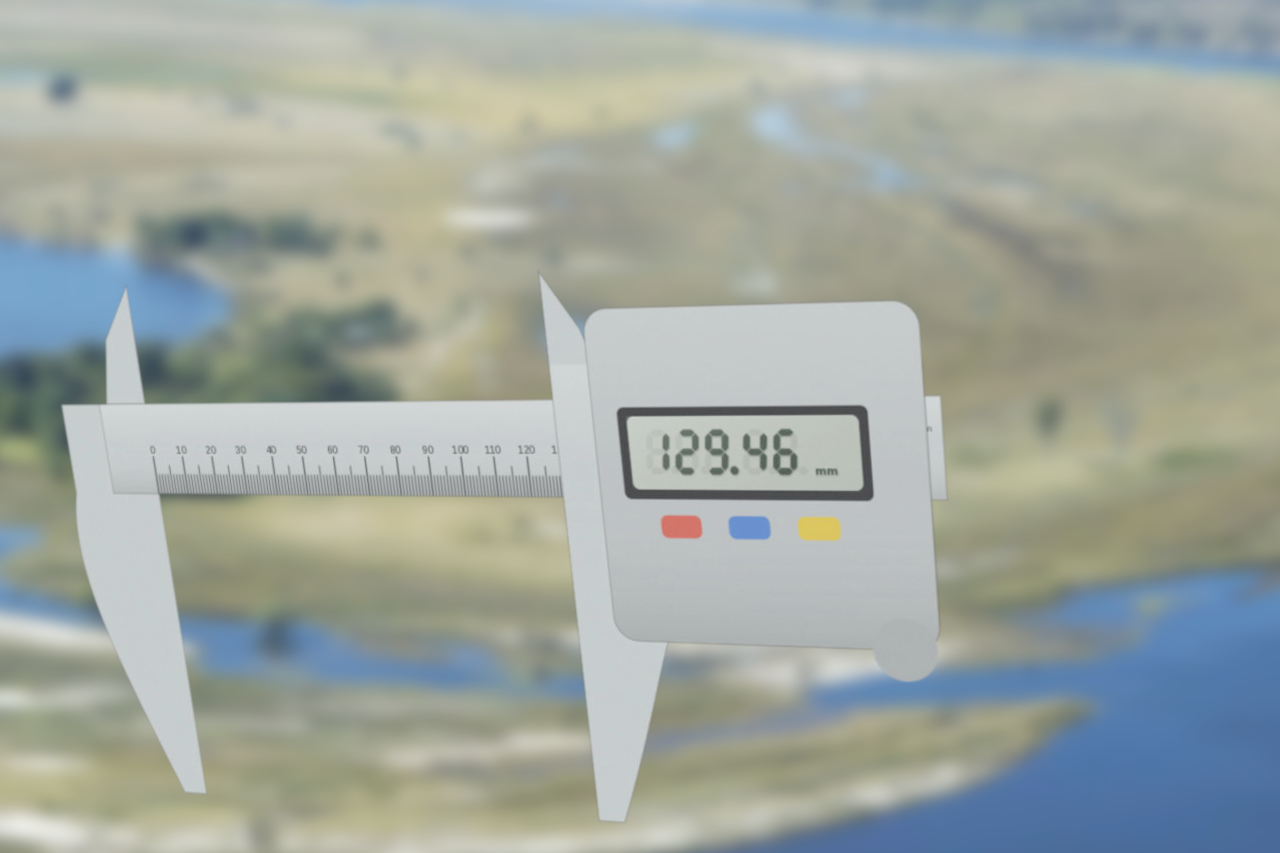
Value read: 129.46 mm
